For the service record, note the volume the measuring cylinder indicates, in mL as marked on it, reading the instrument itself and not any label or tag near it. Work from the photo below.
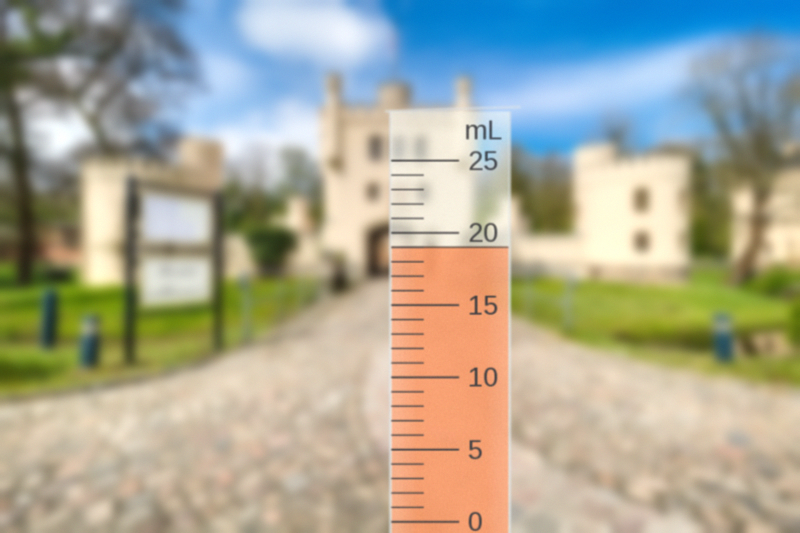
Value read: 19 mL
